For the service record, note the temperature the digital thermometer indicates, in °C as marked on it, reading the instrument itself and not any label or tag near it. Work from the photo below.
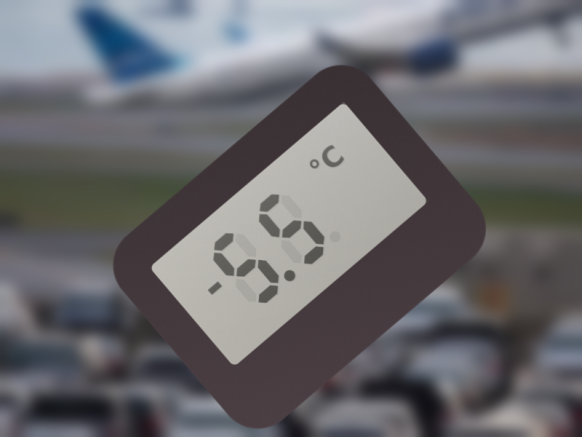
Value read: -5.5 °C
